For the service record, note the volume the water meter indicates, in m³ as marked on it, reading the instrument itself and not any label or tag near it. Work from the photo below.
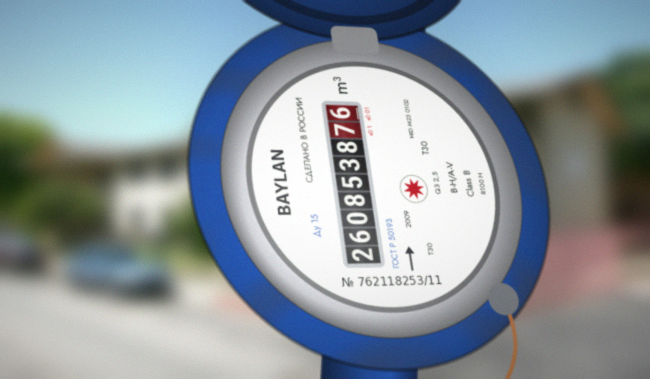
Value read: 2608538.76 m³
